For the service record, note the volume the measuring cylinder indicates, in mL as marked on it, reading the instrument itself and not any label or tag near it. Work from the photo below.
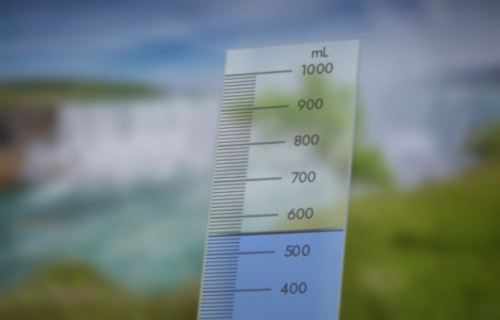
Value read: 550 mL
